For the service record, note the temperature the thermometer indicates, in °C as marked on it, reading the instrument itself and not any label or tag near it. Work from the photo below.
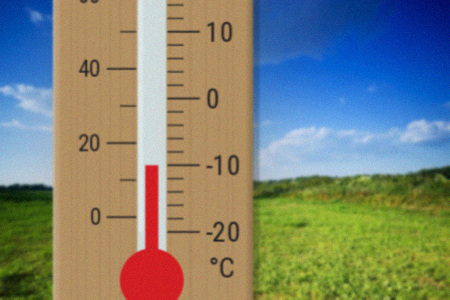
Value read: -10 °C
